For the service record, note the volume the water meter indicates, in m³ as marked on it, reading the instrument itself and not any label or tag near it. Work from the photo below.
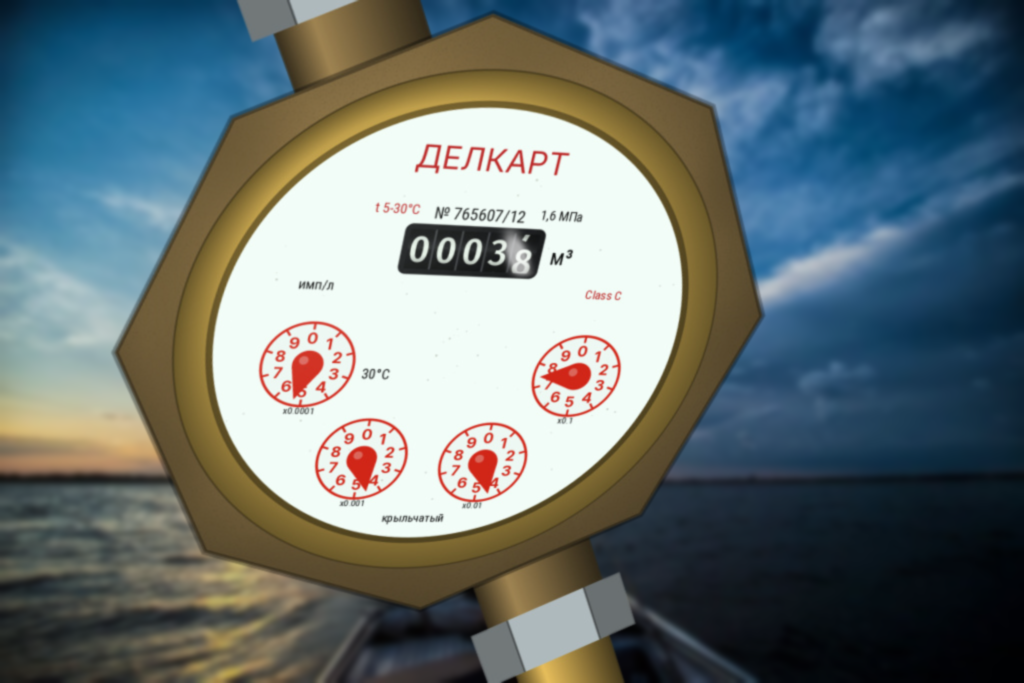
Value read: 37.7445 m³
